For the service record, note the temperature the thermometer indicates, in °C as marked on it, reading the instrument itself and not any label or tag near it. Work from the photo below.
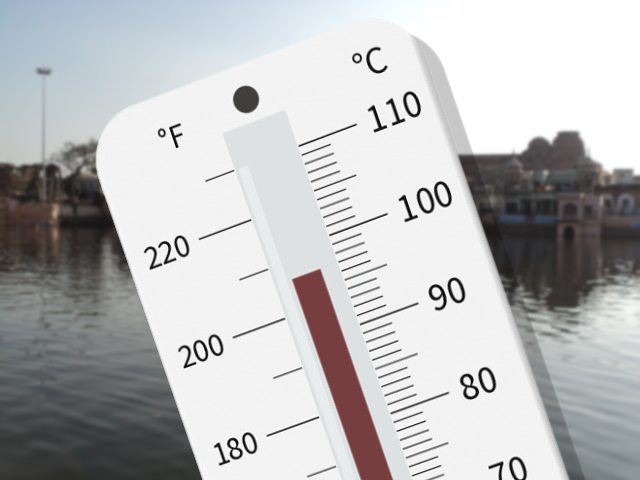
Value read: 97 °C
